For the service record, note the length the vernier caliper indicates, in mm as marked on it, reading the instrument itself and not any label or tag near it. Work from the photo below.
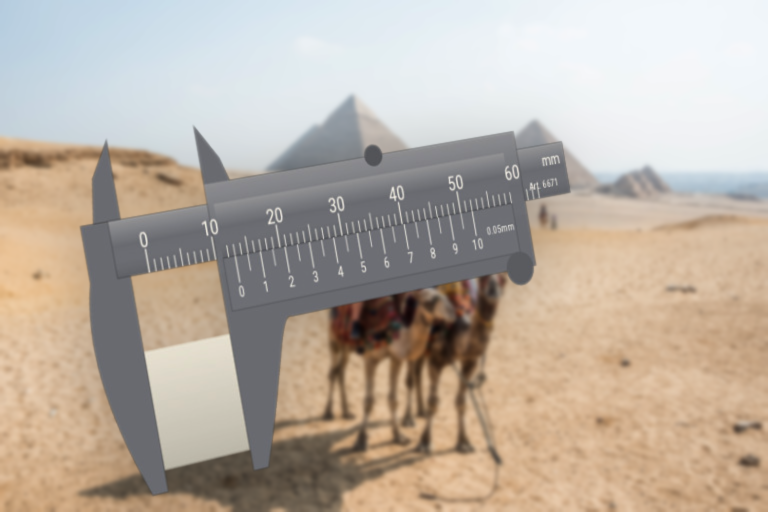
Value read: 13.0 mm
